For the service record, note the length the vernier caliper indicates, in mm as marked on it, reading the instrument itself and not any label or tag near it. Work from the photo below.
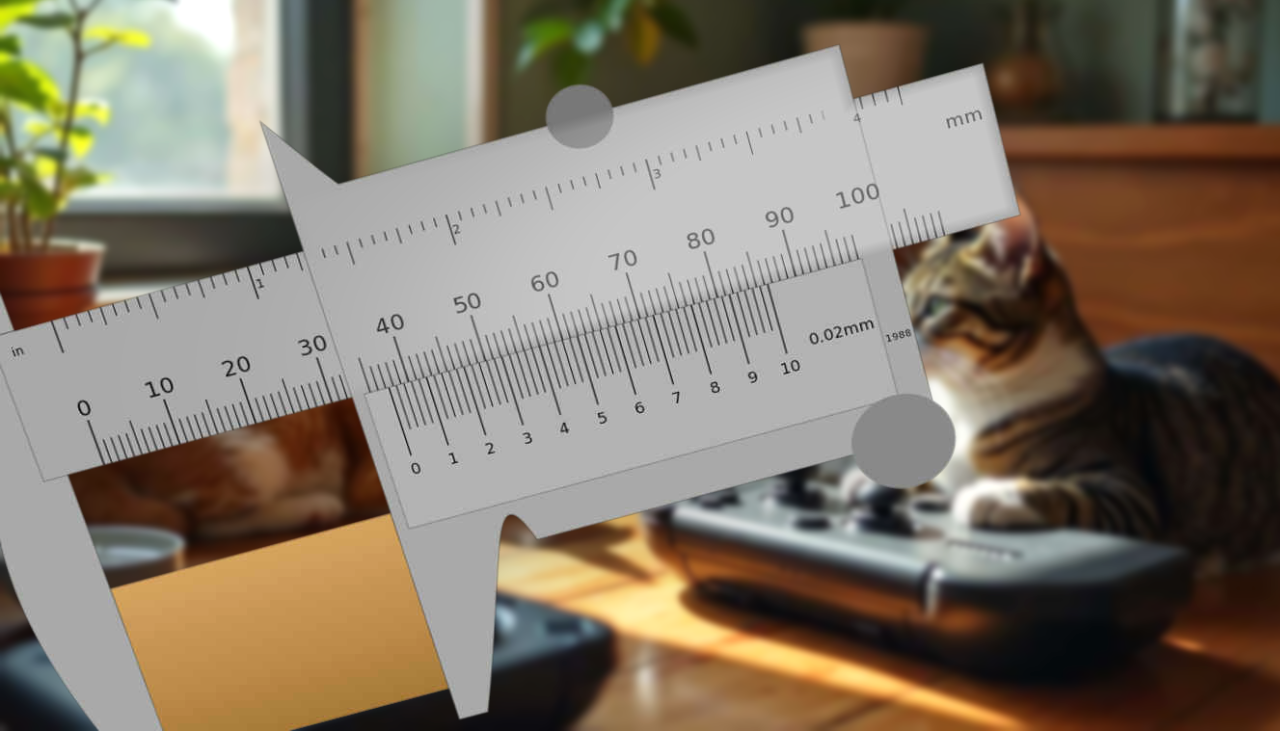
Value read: 37.4 mm
